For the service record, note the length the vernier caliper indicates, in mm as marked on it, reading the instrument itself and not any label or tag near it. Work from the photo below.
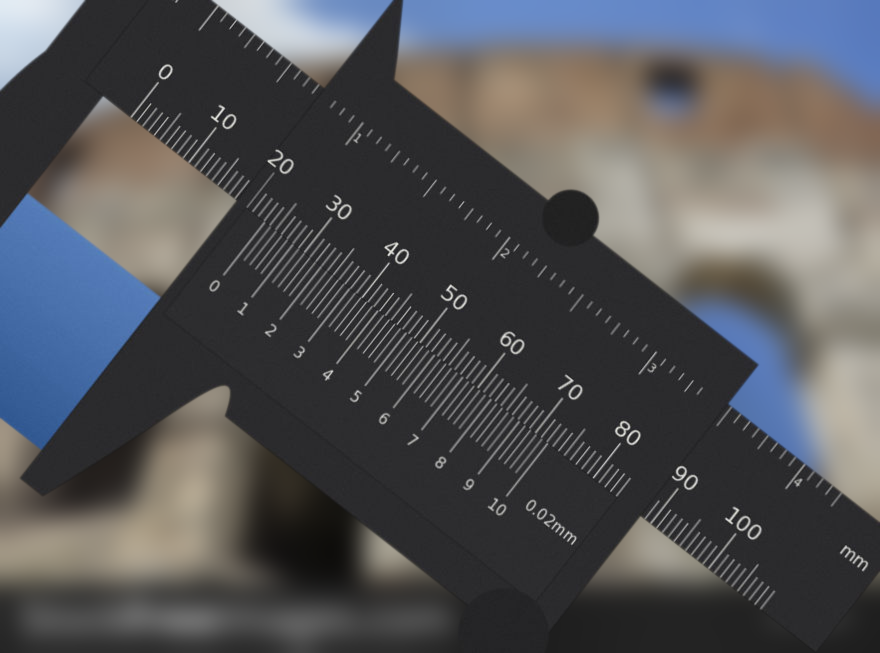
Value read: 23.2 mm
